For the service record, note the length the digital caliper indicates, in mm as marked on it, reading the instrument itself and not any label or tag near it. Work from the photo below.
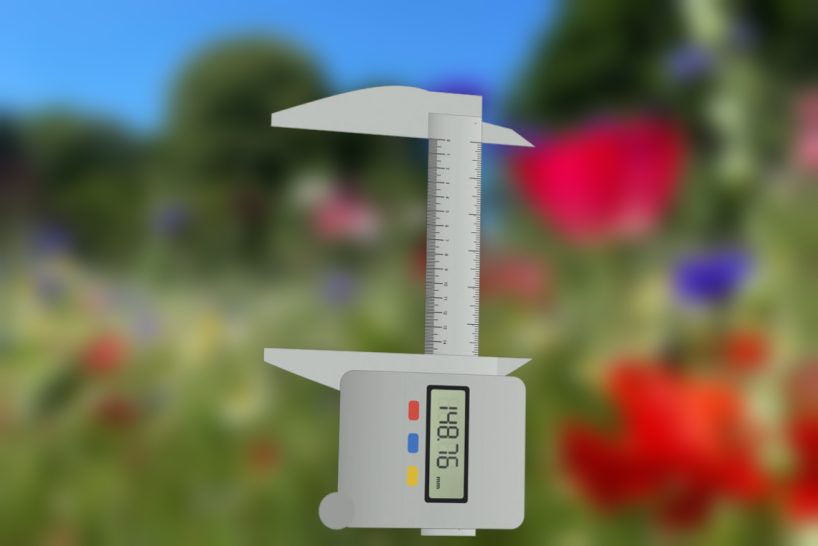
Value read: 148.76 mm
